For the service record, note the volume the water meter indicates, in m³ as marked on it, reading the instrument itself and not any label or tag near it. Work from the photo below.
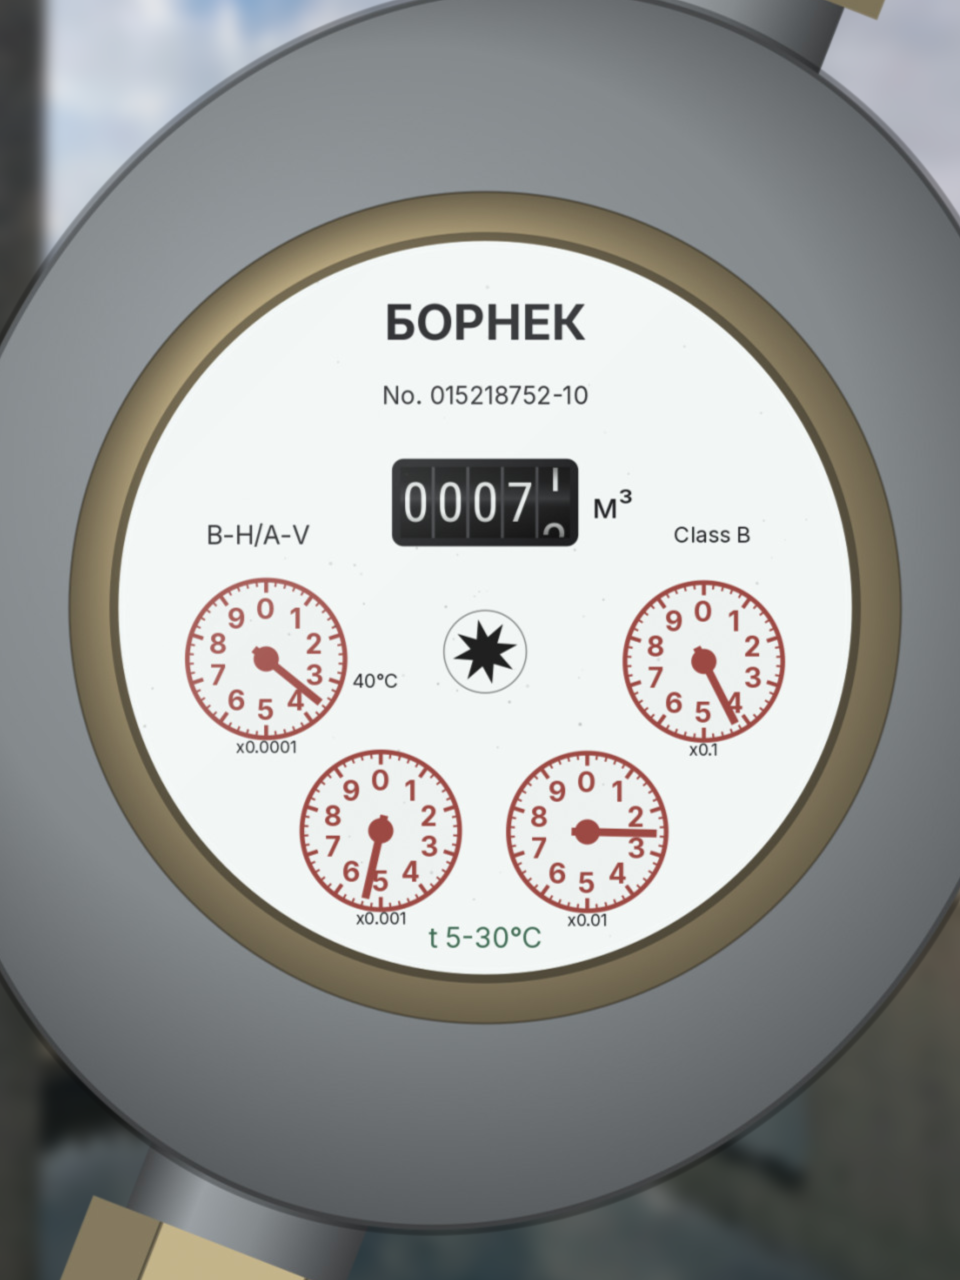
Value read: 71.4253 m³
